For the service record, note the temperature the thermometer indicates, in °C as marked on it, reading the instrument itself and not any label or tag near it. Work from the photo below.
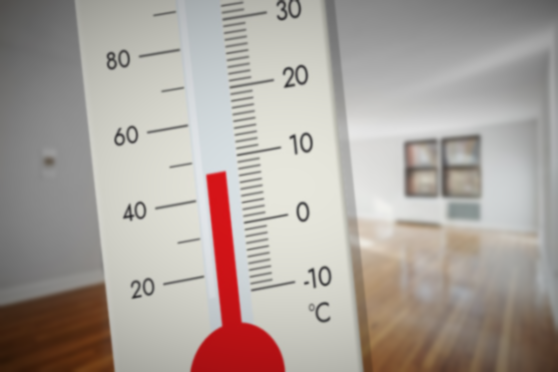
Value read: 8 °C
